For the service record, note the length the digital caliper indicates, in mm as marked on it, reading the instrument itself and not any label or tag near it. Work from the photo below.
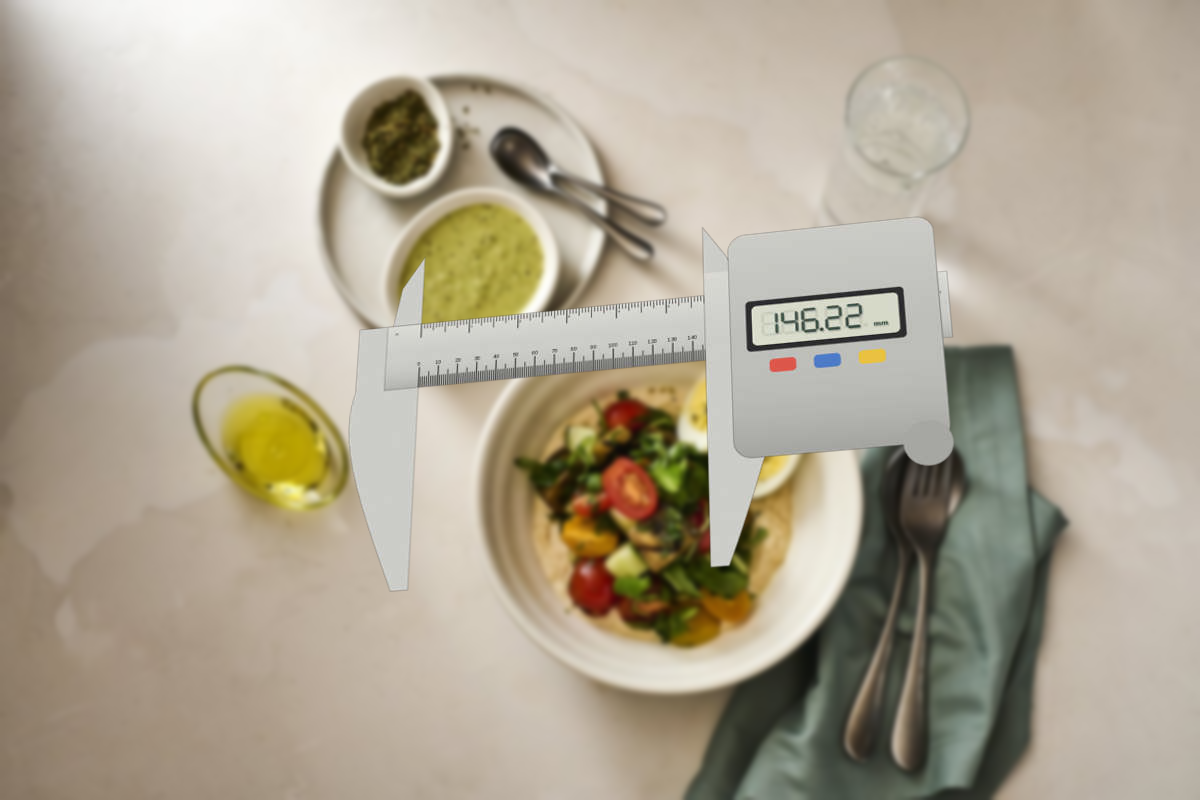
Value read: 146.22 mm
